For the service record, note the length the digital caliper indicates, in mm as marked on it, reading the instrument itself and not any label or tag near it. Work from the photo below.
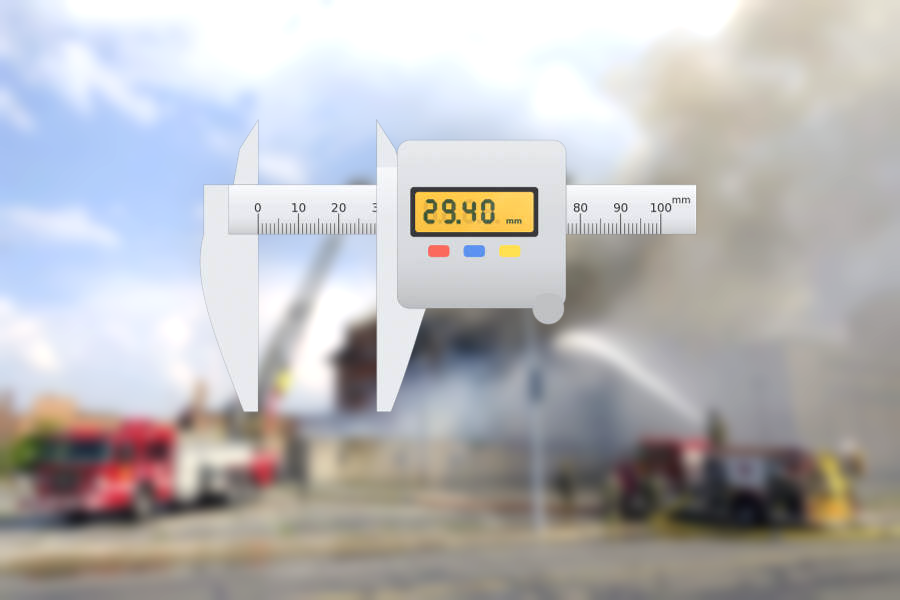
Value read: 29.40 mm
